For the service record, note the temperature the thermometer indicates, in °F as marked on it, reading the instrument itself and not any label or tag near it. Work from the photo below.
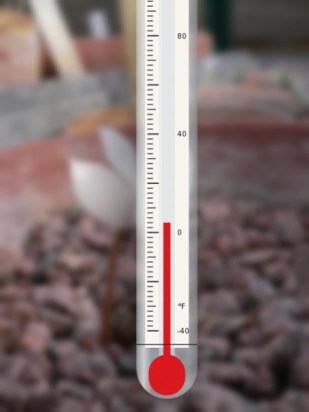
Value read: 4 °F
